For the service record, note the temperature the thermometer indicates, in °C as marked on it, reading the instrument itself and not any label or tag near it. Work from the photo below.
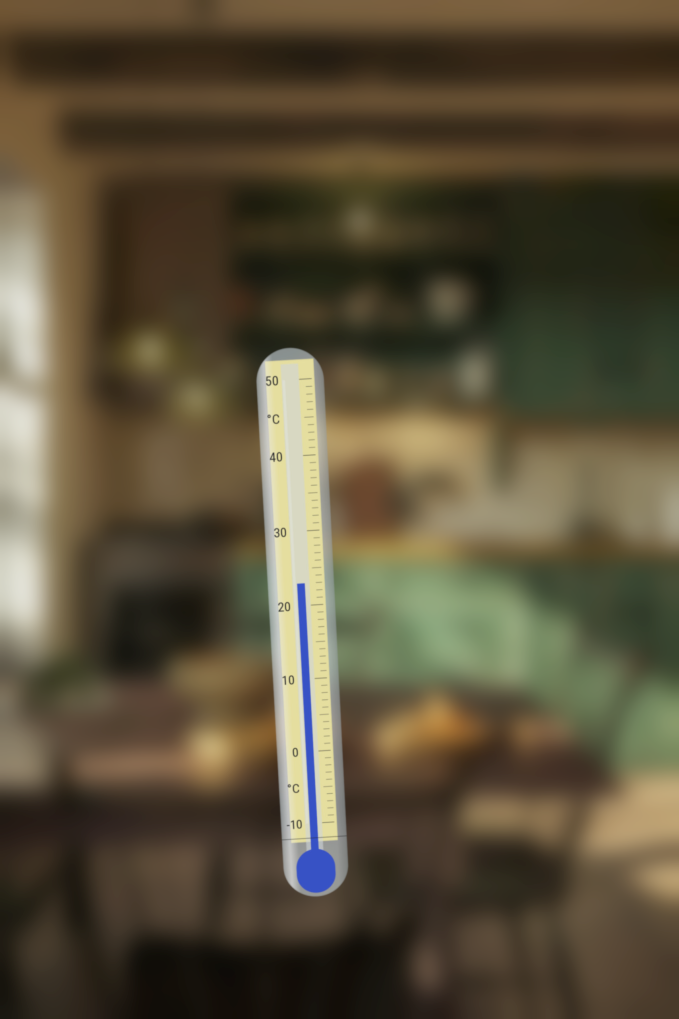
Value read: 23 °C
